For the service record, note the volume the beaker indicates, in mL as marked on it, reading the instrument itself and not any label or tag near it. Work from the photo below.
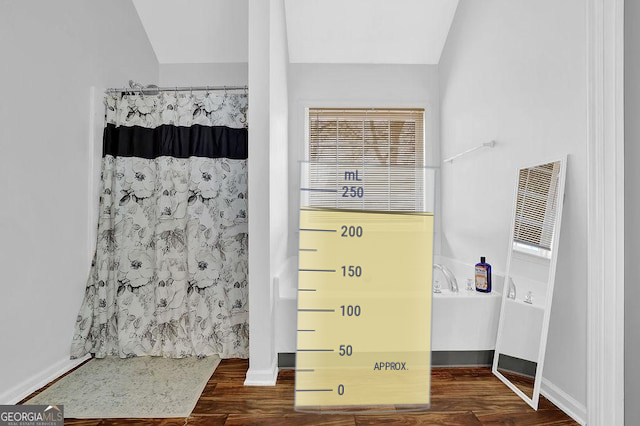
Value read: 225 mL
